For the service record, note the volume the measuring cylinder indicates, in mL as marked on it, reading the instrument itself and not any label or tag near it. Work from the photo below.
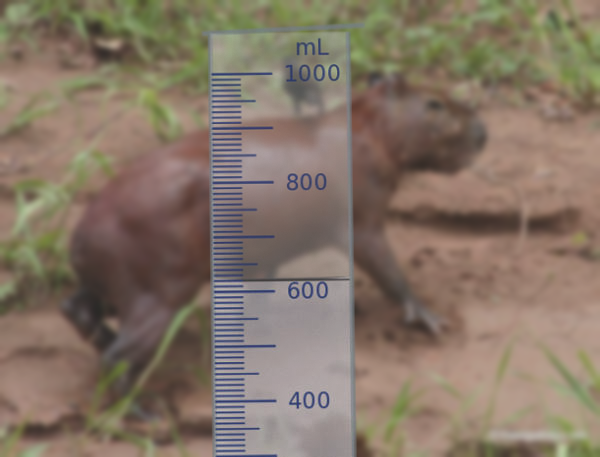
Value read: 620 mL
